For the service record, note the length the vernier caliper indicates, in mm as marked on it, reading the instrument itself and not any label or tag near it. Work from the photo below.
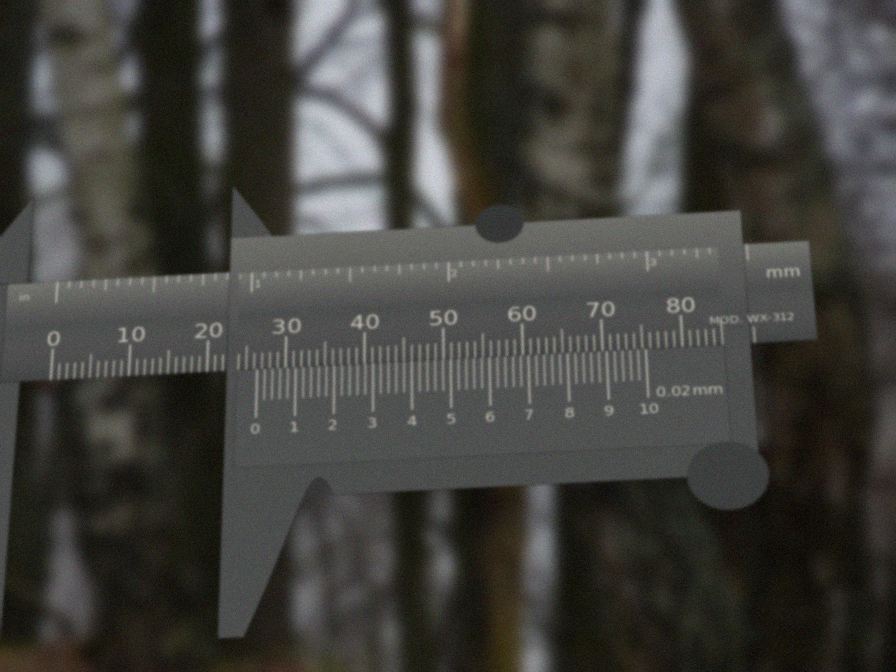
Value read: 26.4 mm
